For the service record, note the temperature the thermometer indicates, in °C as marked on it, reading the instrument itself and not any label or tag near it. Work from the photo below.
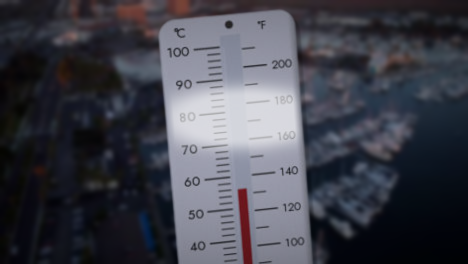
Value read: 56 °C
